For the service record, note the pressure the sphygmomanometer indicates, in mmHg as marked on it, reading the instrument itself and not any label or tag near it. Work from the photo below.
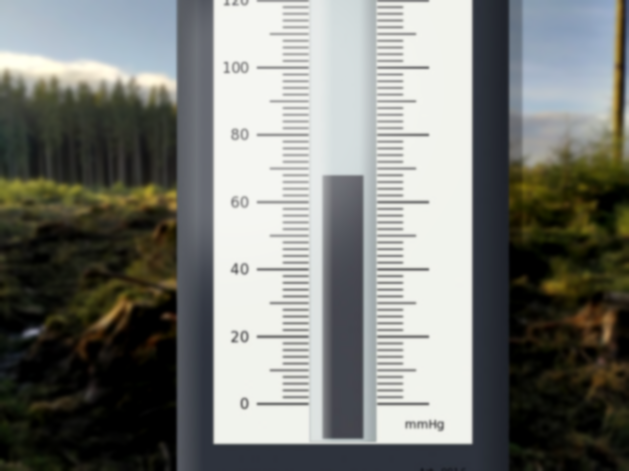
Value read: 68 mmHg
